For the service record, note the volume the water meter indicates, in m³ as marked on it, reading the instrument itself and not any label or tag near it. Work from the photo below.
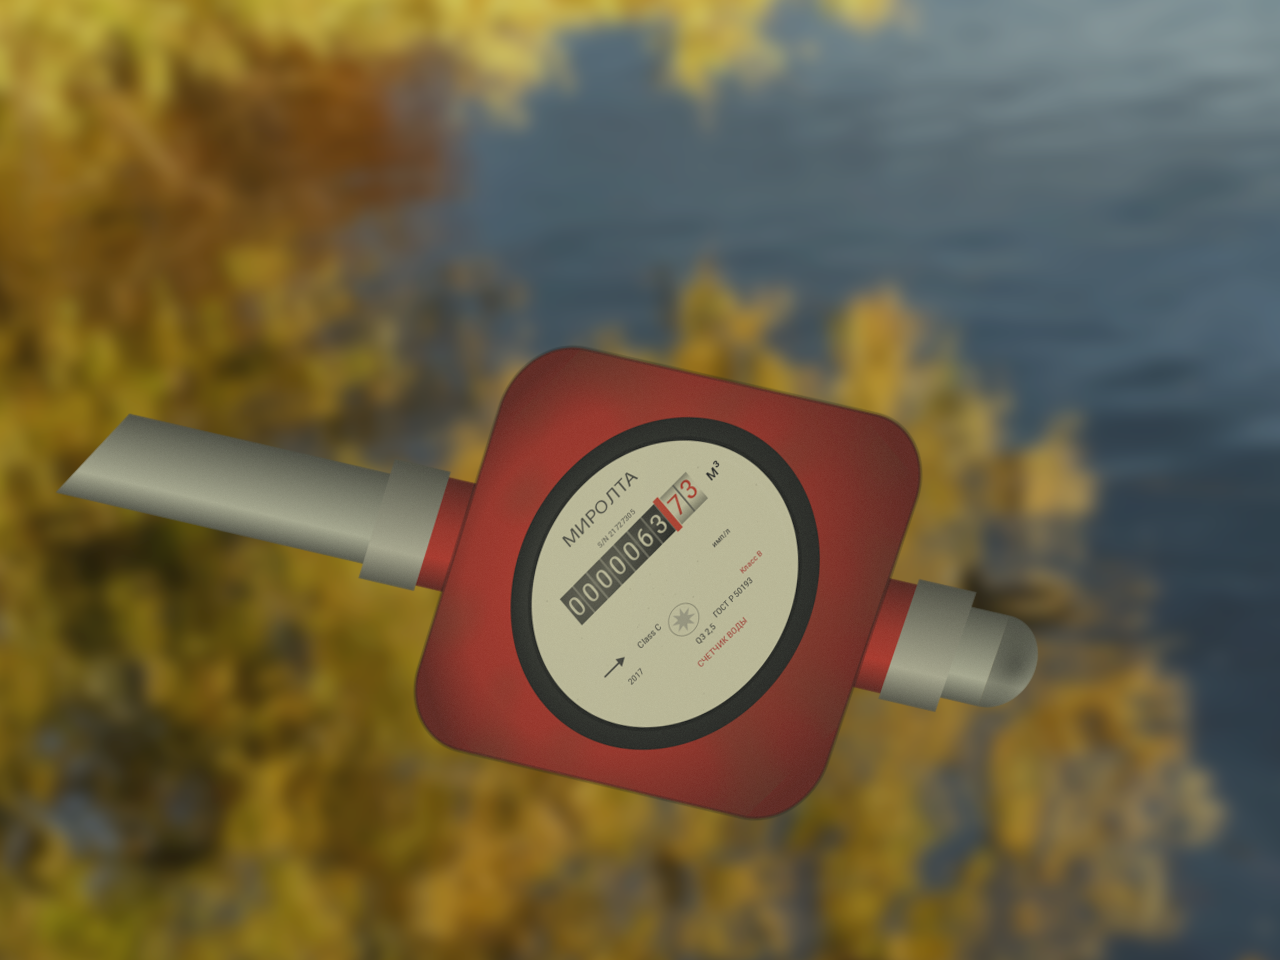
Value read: 63.73 m³
